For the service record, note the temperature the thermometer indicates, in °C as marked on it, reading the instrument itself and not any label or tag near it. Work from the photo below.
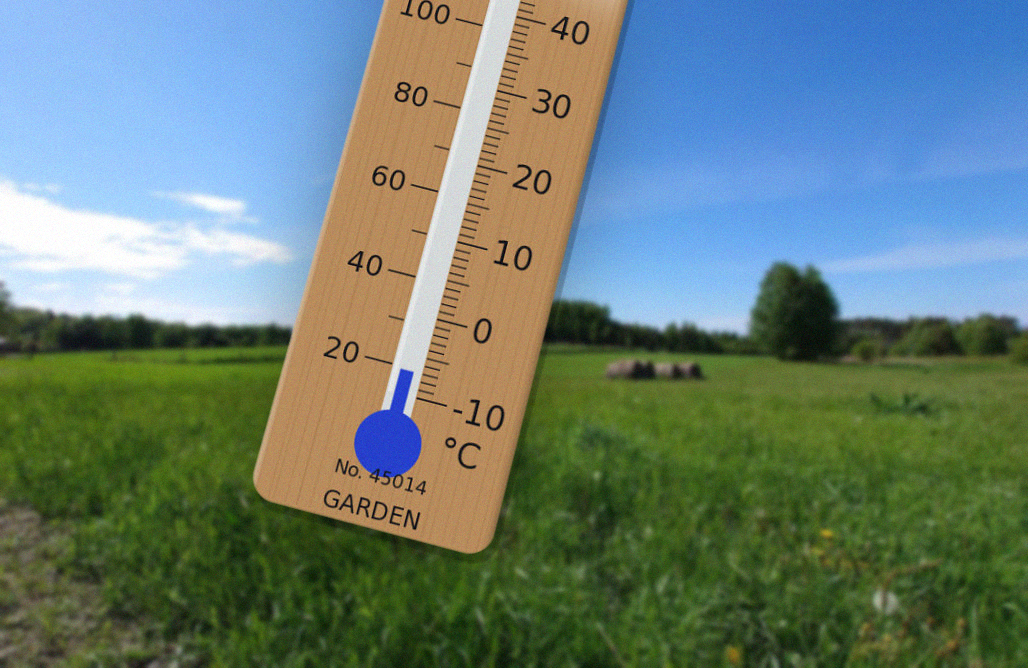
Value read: -7 °C
